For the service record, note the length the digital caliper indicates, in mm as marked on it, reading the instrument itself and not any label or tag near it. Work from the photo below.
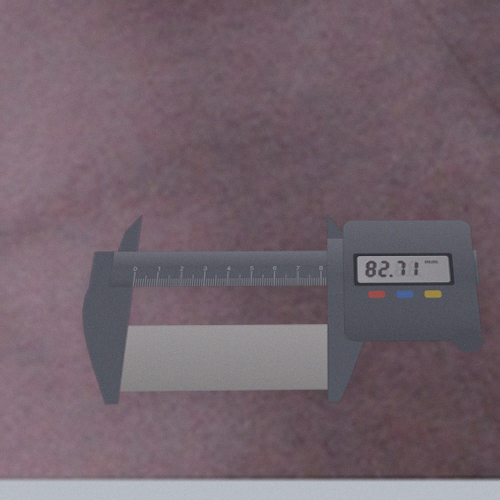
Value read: 82.71 mm
